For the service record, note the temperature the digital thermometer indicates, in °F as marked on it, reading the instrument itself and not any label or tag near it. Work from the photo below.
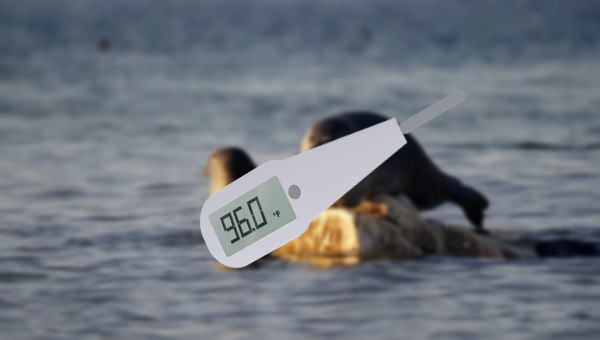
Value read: 96.0 °F
